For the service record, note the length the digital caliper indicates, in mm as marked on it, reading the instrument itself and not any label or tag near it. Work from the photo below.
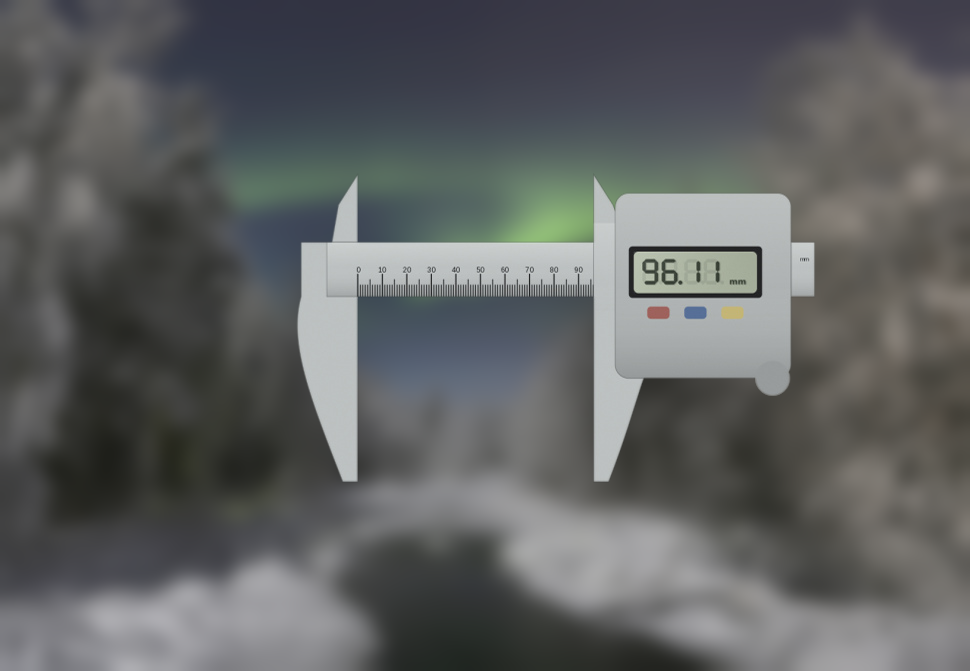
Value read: 96.11 mm
